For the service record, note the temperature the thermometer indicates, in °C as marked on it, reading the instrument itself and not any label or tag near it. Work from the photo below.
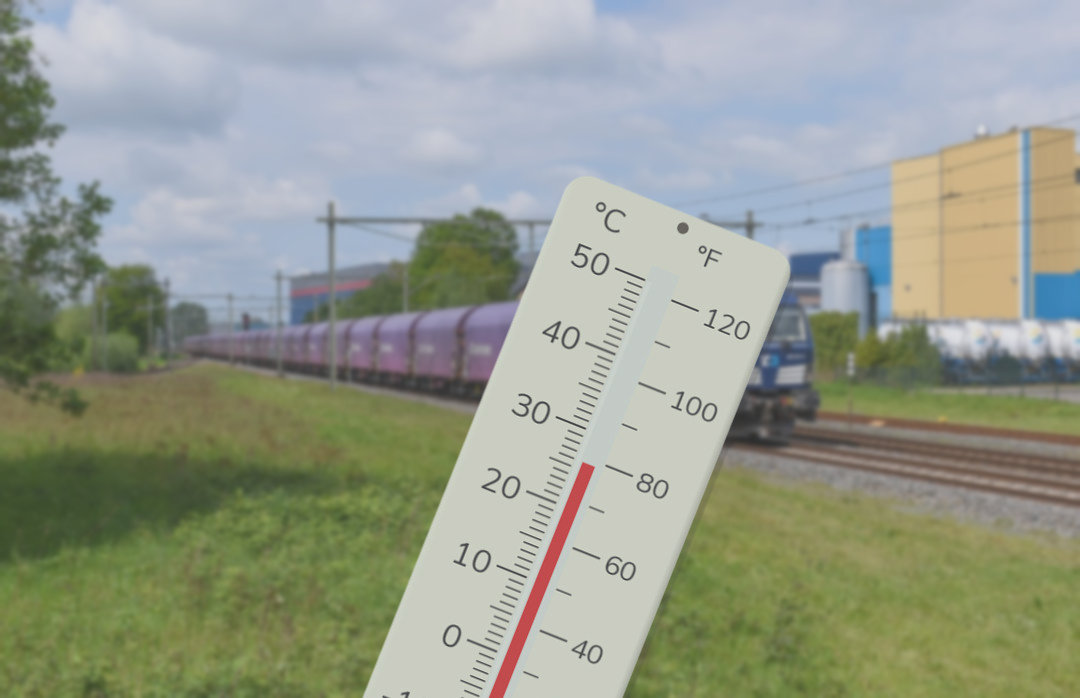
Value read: 26 °C
